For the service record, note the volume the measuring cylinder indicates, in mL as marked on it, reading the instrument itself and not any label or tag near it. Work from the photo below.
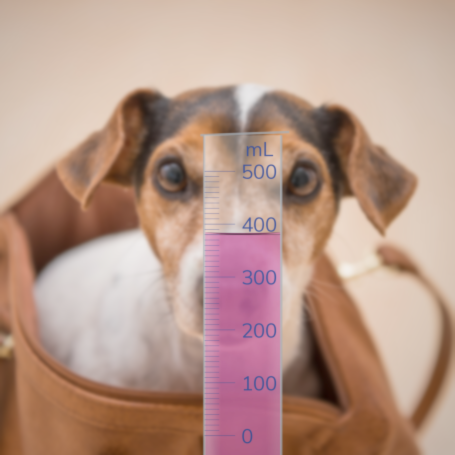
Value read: 380 mL
